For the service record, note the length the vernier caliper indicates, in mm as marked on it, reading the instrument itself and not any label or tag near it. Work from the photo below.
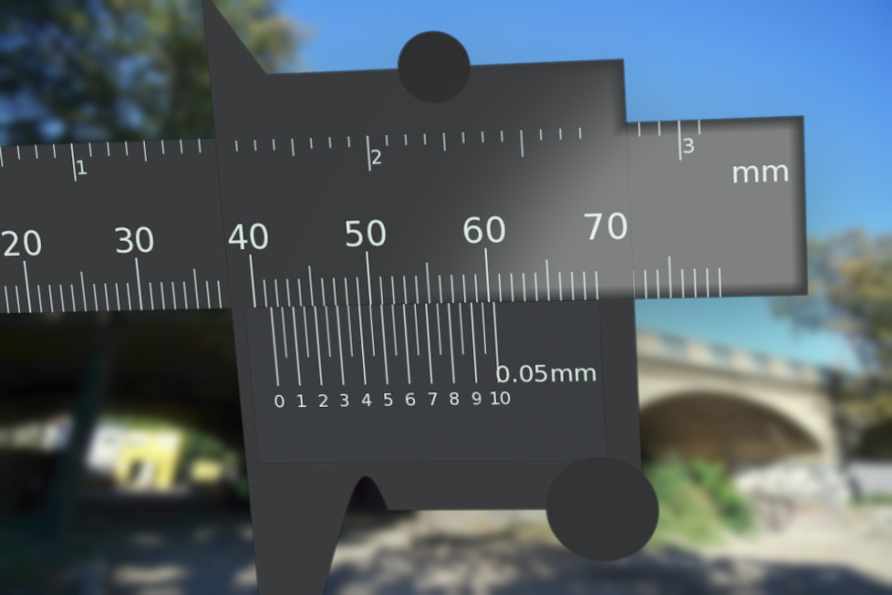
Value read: 41.4 mm
